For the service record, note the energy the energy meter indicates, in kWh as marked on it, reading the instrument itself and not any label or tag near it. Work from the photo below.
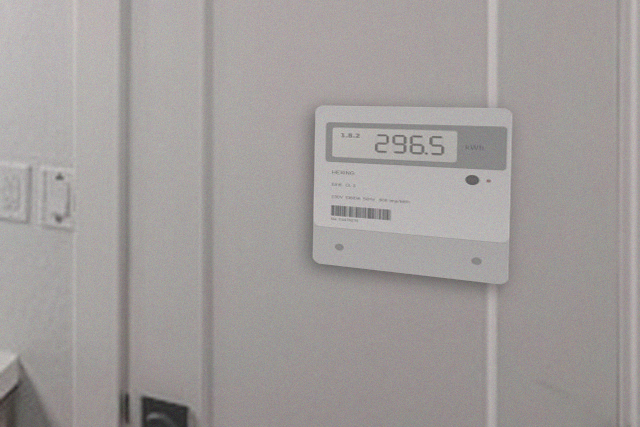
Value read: 296.5 kWh
